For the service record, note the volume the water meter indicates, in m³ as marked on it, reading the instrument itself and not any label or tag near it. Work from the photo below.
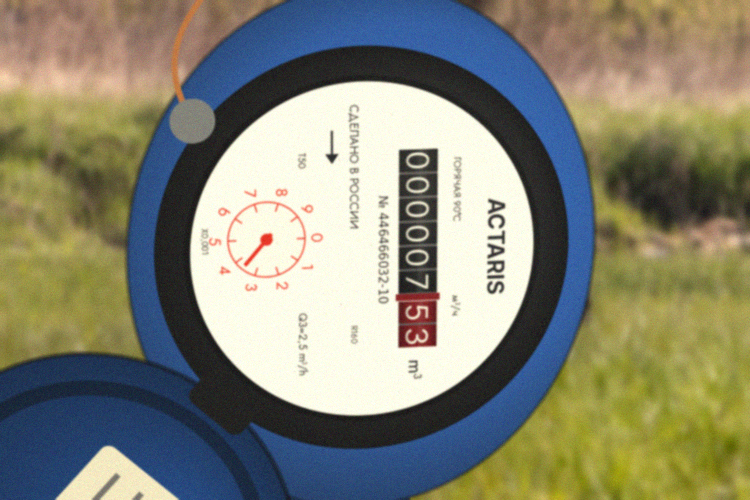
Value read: 7.533 m³
